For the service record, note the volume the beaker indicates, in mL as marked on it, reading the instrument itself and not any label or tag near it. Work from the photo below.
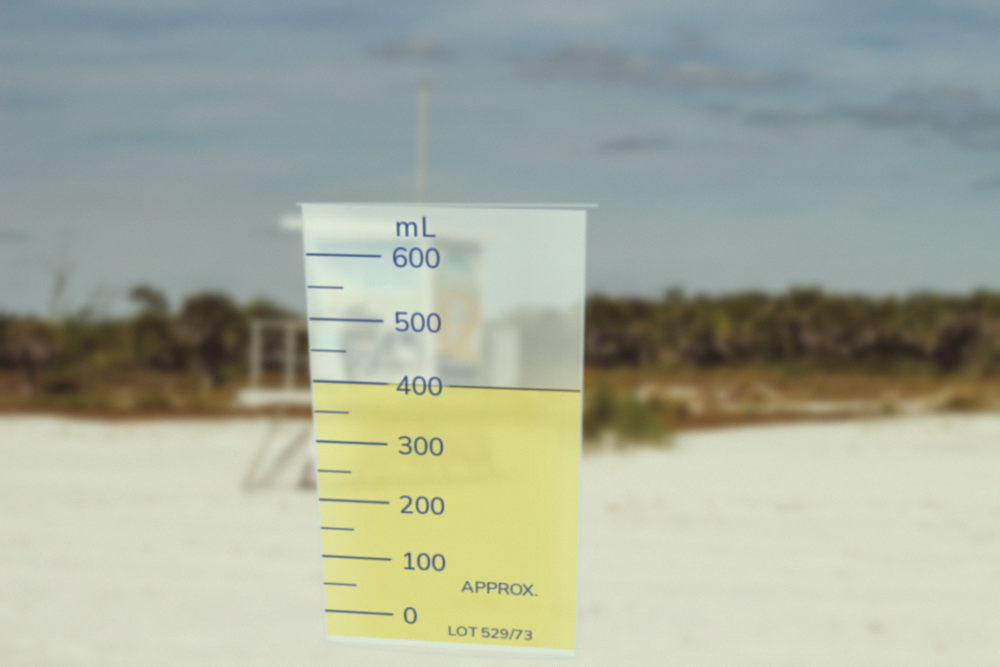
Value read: 400 mL
